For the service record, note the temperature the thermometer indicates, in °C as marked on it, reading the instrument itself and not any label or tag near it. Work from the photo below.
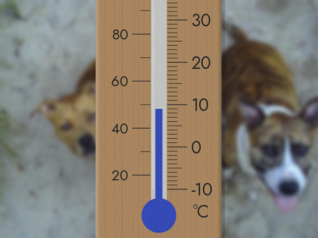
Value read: 9 °C
